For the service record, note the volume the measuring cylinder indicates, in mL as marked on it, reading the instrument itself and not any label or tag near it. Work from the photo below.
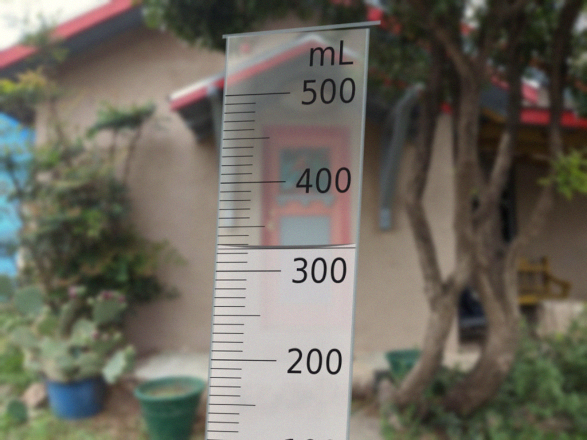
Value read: 325 mL
